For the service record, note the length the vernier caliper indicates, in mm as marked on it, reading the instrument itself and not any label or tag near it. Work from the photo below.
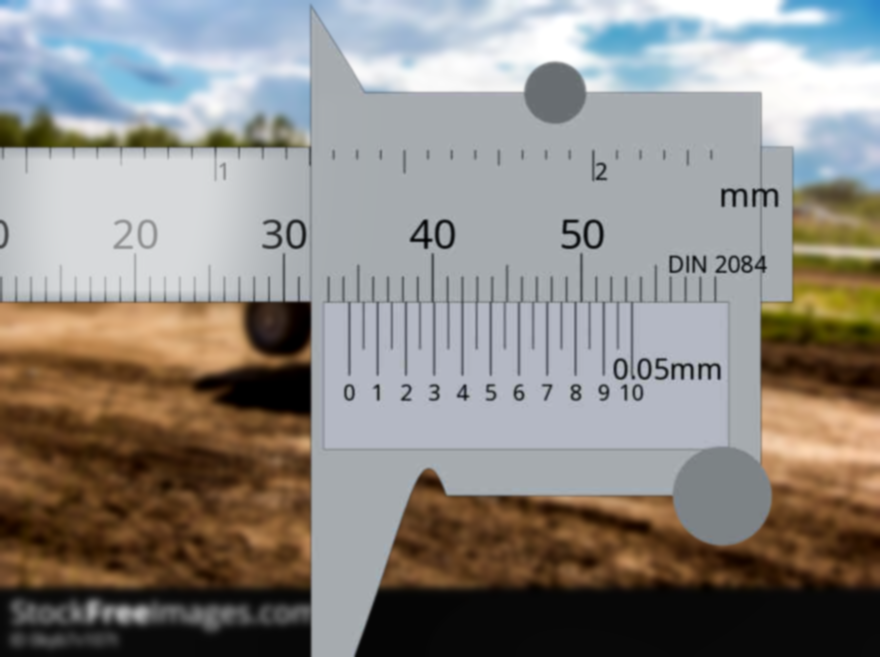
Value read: 34.4 mm
